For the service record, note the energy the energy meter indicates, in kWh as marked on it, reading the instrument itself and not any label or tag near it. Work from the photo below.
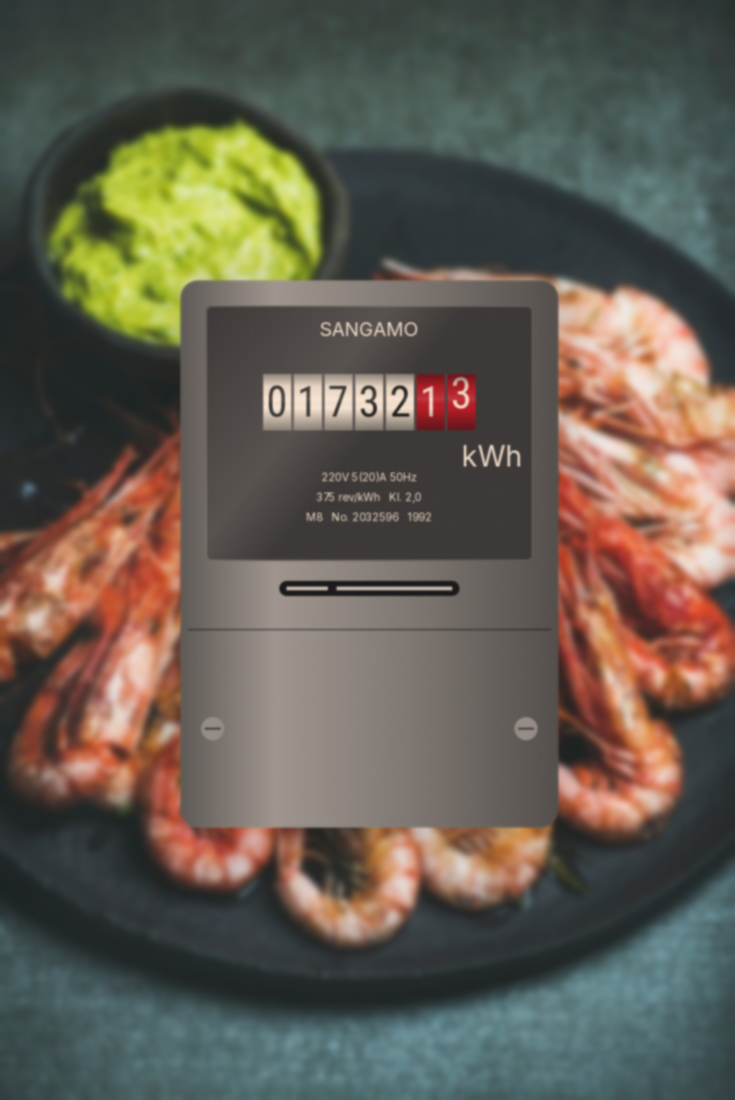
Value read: 1732.13 kWh
